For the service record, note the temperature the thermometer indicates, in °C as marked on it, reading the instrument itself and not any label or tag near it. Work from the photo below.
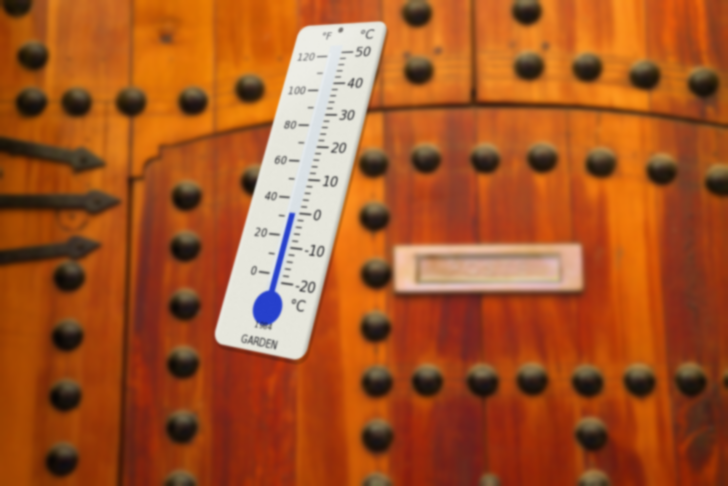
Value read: 0 °C
